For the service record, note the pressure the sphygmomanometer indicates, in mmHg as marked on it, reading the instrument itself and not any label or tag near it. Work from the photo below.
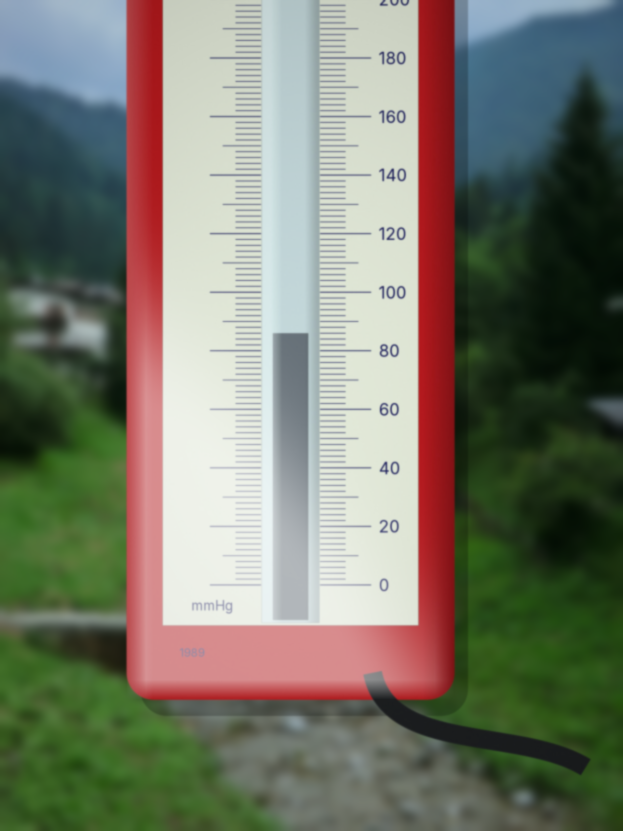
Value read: 86 mmHg
